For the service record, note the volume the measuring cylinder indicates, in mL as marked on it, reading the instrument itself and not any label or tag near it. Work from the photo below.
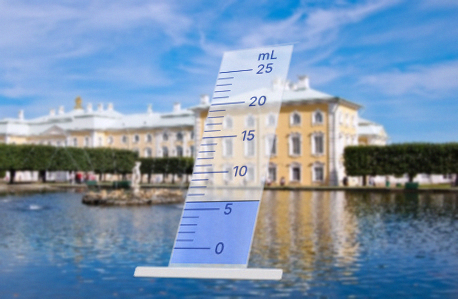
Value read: 6 mL
